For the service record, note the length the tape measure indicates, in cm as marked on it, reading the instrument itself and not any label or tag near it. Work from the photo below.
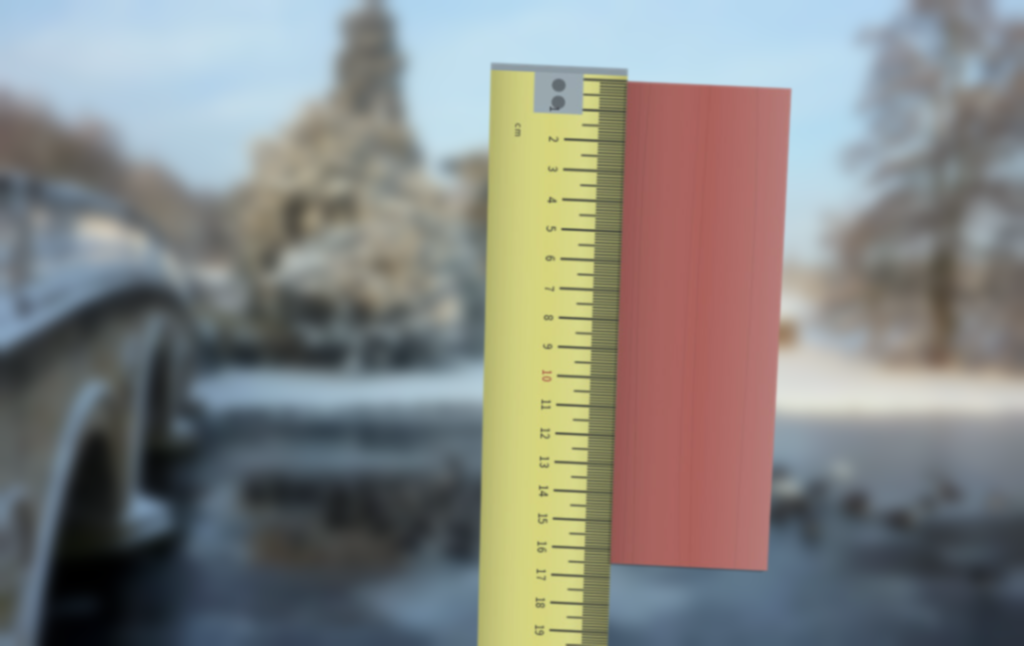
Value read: 16.5 cm
